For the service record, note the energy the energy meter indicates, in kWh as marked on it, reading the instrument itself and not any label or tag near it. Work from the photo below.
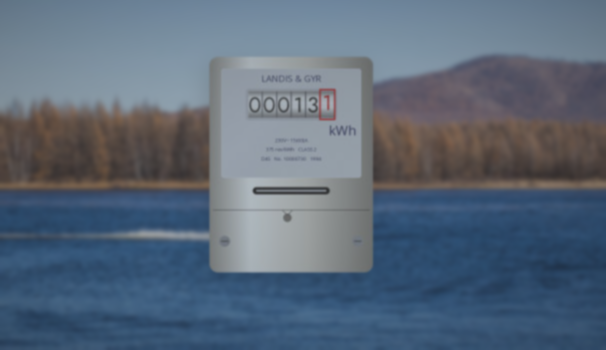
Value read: 13.1 kWh
